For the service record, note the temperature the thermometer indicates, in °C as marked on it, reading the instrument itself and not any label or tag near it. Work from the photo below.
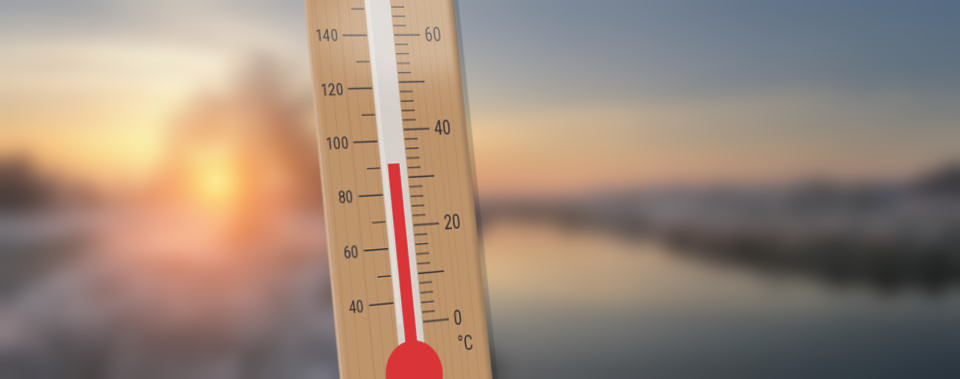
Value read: 33 °C
